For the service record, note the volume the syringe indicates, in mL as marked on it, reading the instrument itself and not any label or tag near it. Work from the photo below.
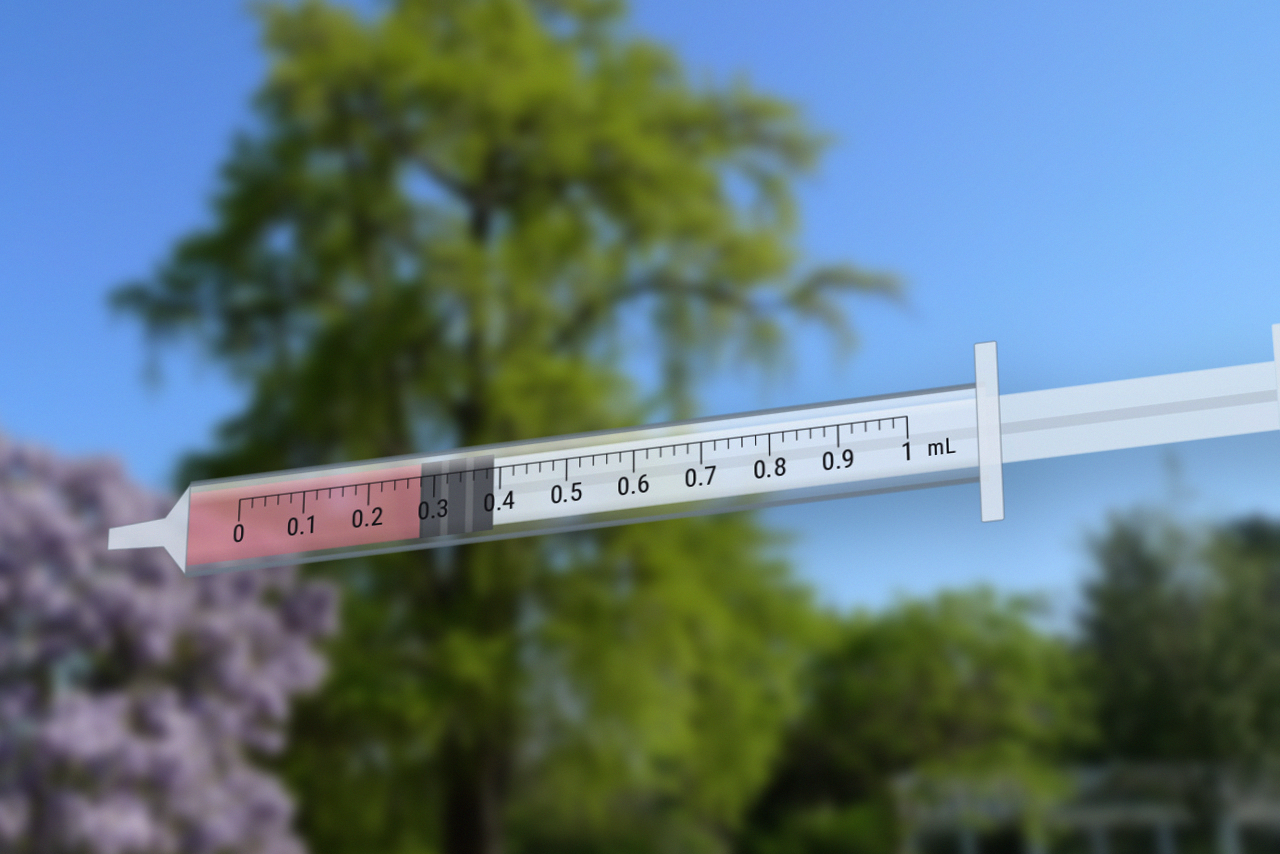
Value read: 0.28 mL
